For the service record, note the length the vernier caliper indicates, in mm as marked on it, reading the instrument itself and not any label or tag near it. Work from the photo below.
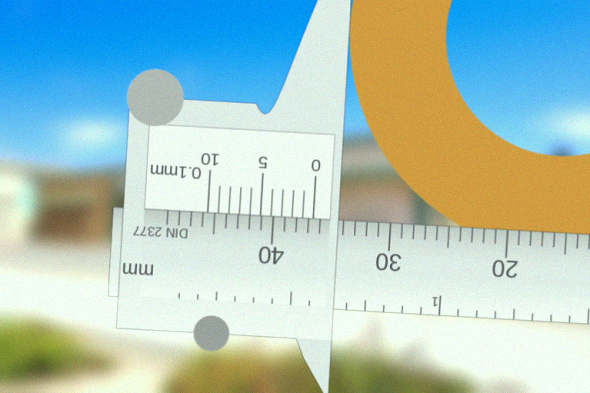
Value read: 36.6 mm
